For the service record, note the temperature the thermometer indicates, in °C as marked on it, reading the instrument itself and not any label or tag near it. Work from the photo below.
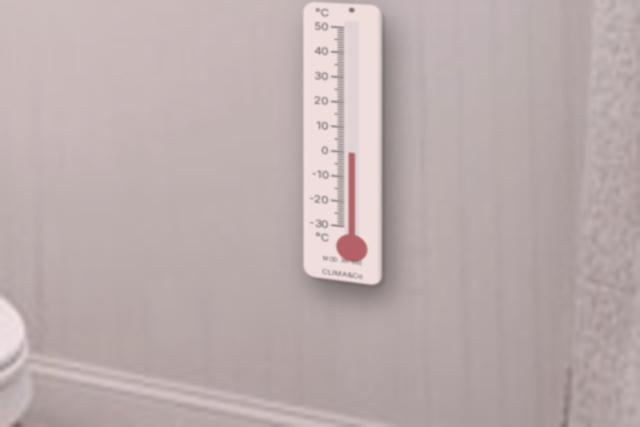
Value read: 0 °C
